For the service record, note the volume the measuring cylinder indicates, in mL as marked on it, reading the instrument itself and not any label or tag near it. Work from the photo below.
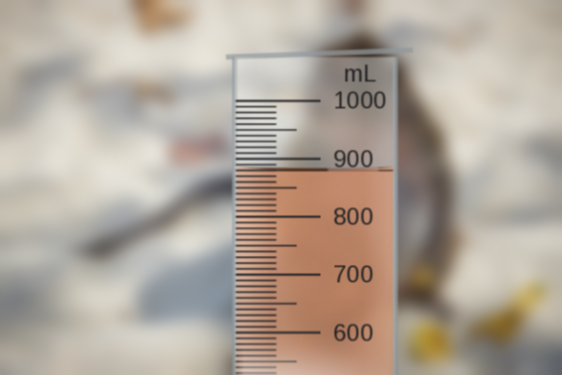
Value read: 880 mL
